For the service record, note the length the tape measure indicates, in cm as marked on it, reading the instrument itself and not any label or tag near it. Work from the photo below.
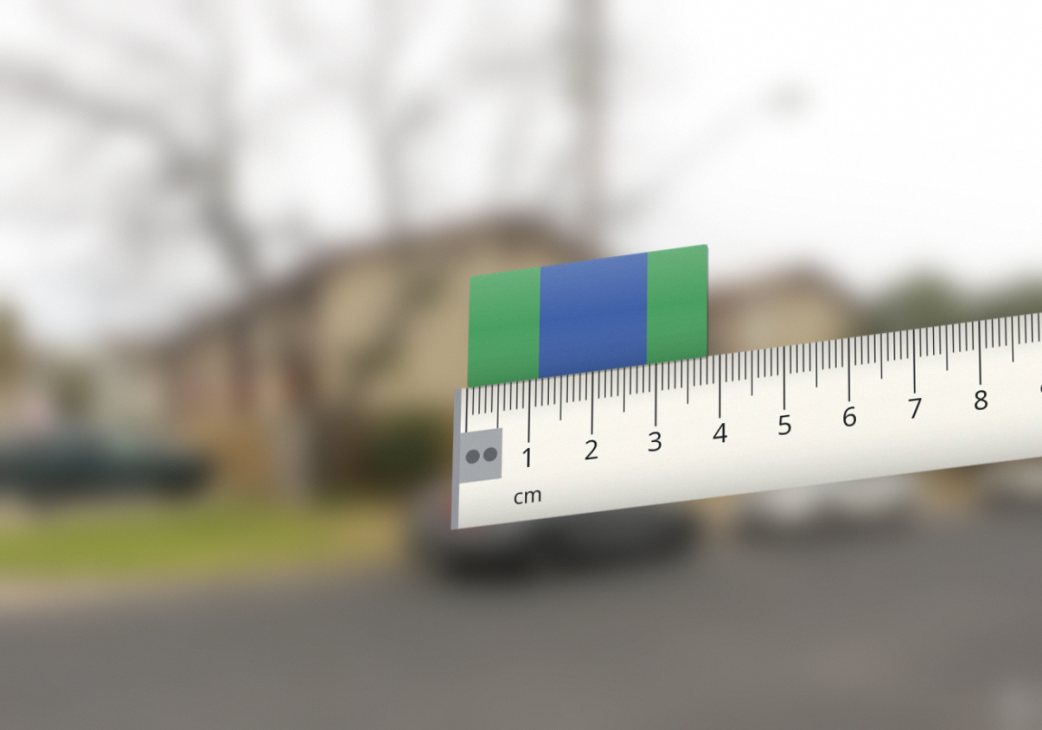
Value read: 3.8 cm
